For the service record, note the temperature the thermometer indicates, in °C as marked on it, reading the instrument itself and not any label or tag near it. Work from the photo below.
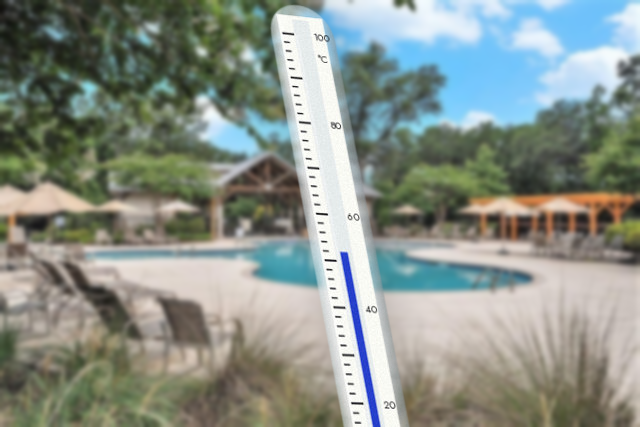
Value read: 52 °C
